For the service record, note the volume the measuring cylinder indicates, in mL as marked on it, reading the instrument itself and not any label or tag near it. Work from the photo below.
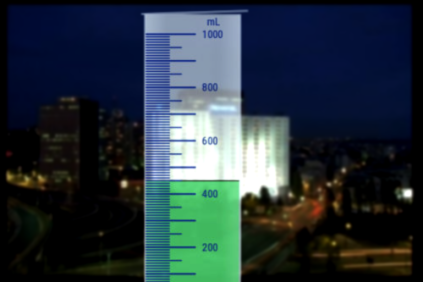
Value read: 450 mL
